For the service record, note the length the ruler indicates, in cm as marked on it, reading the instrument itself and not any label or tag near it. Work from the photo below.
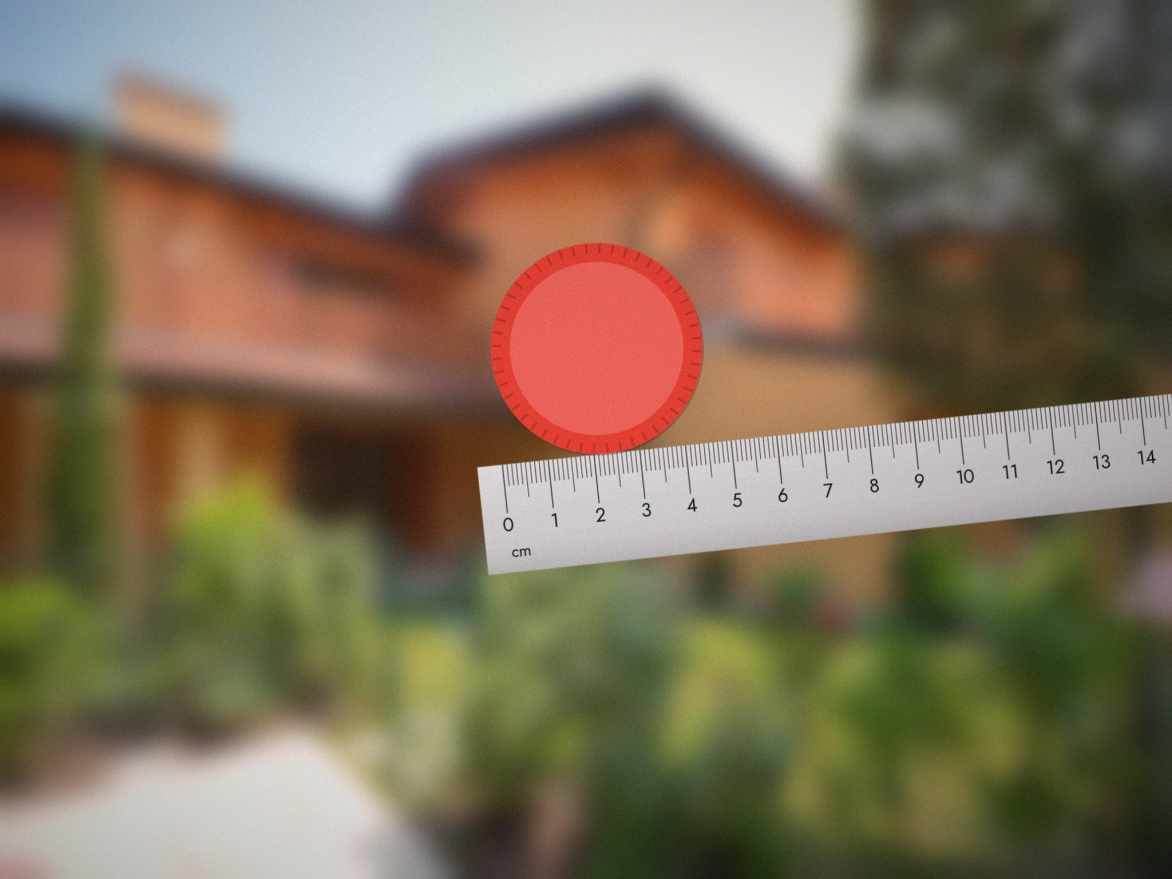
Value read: 4.6 cm
